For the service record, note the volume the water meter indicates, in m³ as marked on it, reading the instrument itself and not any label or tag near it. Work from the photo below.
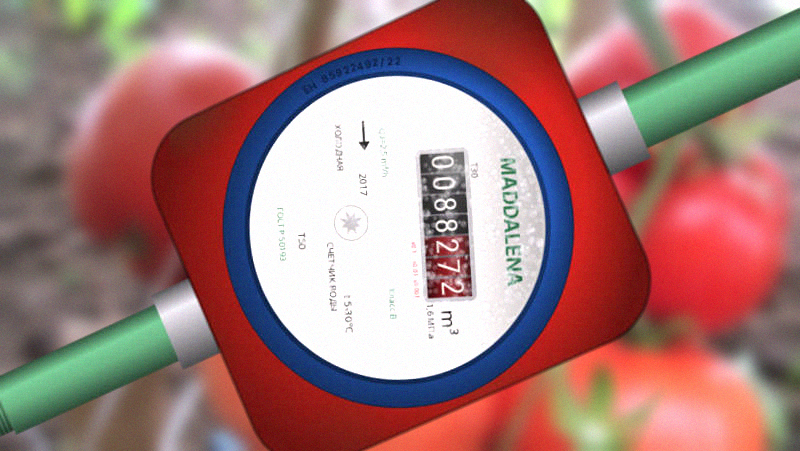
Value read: 88.272 m³
